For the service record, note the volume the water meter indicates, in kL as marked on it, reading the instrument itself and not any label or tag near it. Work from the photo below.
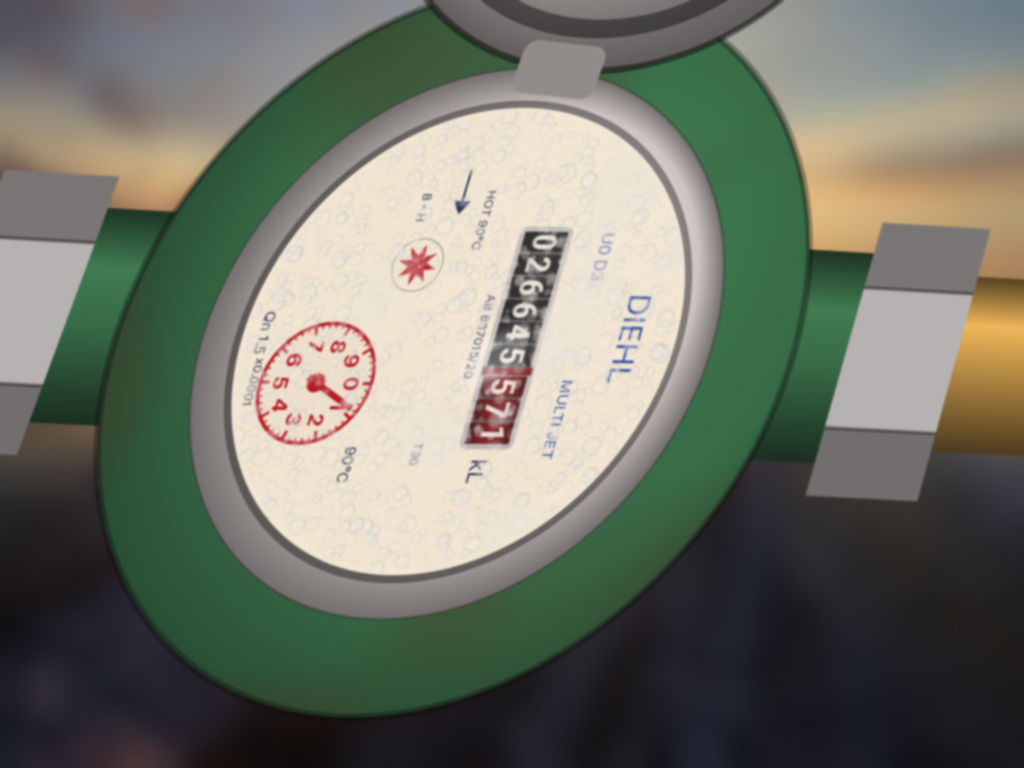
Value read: 26645.5710 kL
